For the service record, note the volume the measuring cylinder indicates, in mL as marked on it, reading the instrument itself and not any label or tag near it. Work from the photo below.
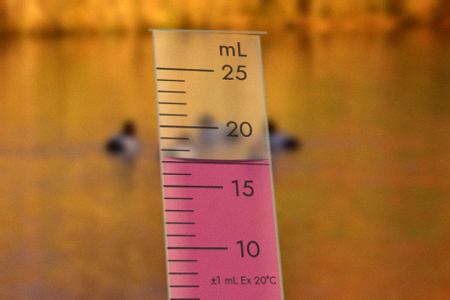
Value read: 17 mL
